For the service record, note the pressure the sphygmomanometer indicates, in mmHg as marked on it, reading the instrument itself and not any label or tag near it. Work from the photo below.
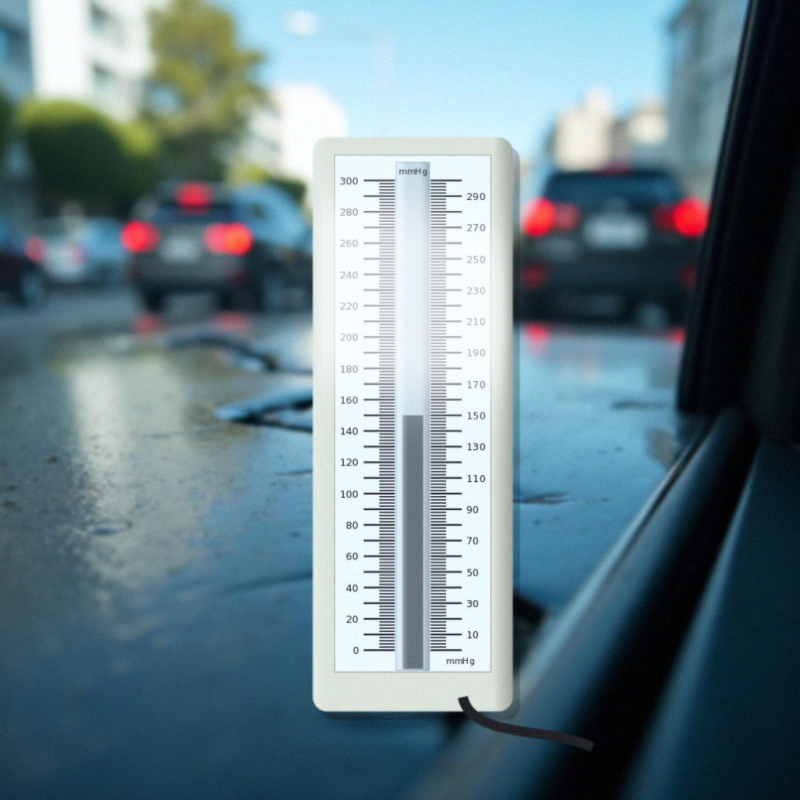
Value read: 150 mmHg
